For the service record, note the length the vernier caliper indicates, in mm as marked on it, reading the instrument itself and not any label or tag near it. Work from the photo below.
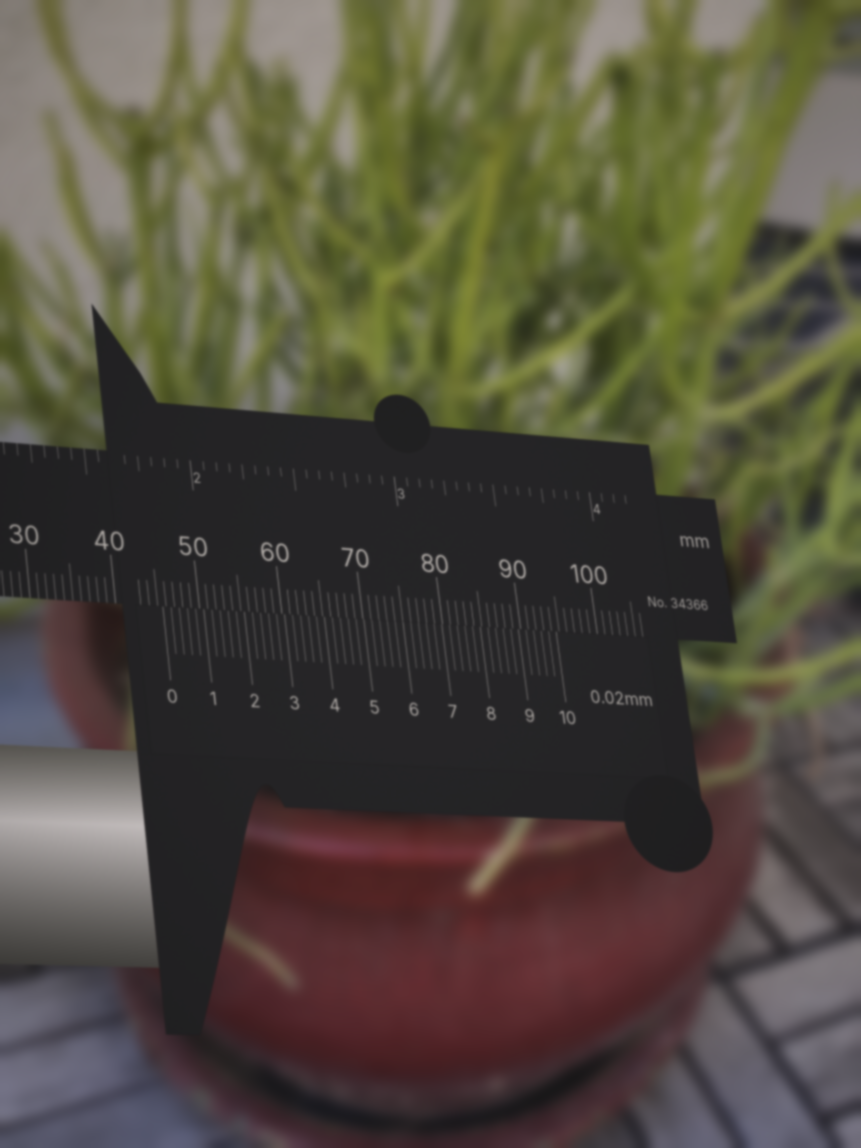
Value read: 45.6 mm
